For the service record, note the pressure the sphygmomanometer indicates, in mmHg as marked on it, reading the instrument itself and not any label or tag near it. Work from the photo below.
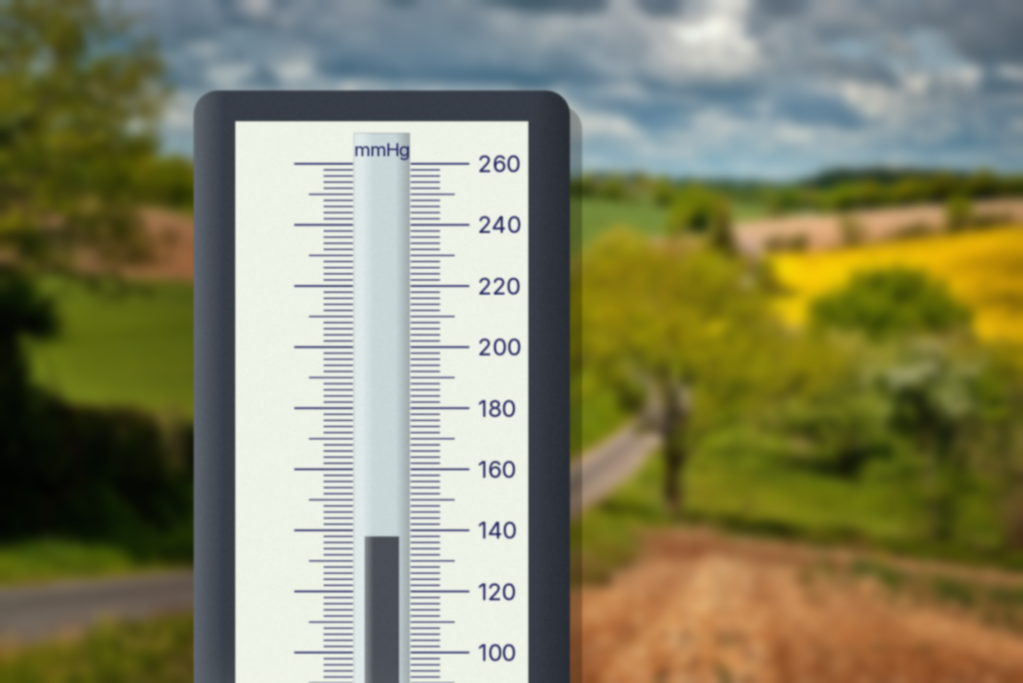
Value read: 138 mmHg
